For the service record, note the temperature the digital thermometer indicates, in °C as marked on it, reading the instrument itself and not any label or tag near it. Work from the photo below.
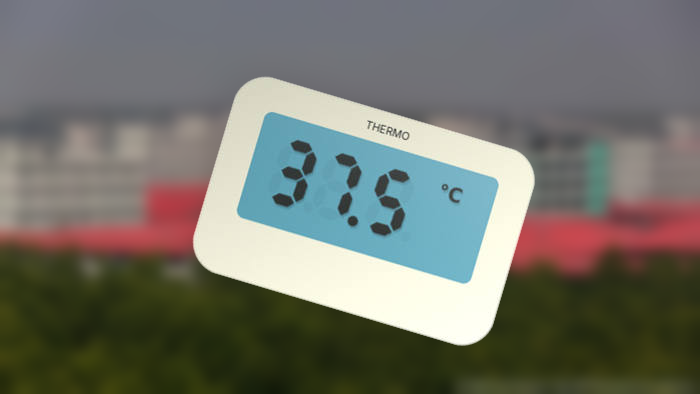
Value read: 37.5 °C
